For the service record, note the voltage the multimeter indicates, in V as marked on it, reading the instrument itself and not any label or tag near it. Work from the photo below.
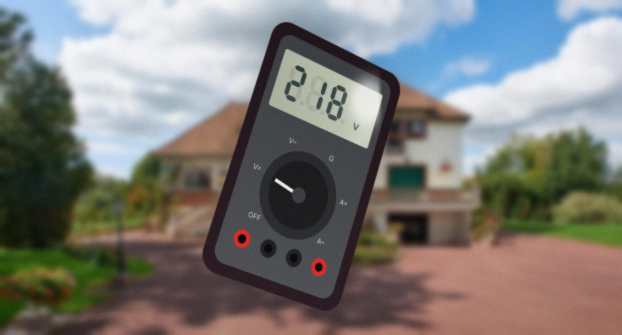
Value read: 218 V
